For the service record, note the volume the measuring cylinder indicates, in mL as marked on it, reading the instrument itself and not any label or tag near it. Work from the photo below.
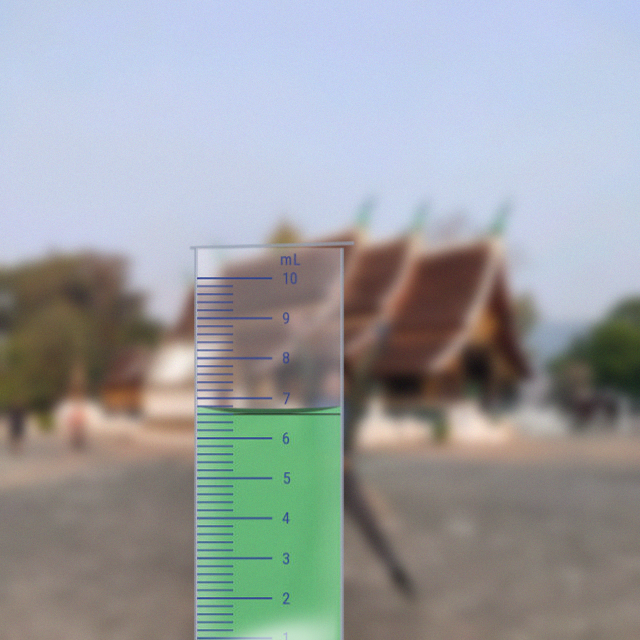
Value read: 6.6 mL
